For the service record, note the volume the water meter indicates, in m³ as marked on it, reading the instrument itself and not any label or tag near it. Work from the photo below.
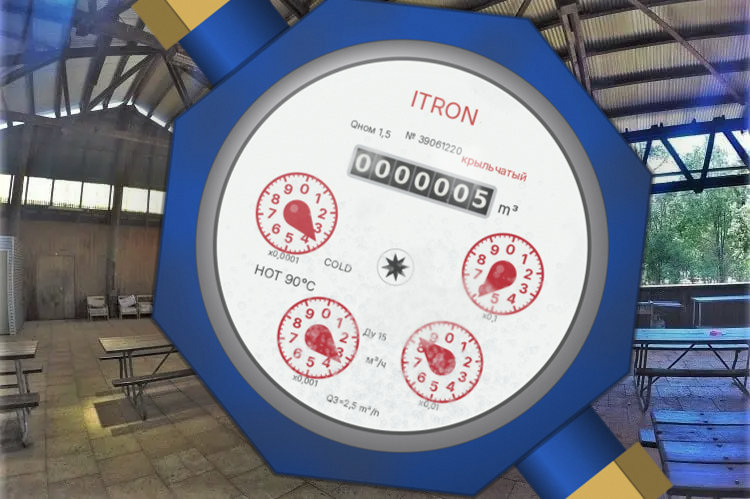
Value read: 5.5833 m³
